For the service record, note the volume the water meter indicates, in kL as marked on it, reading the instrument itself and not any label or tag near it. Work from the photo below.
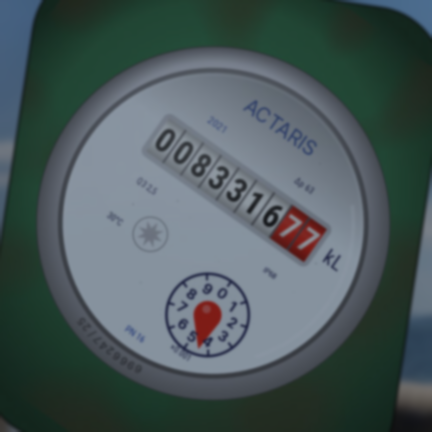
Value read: 83316.774 kL
